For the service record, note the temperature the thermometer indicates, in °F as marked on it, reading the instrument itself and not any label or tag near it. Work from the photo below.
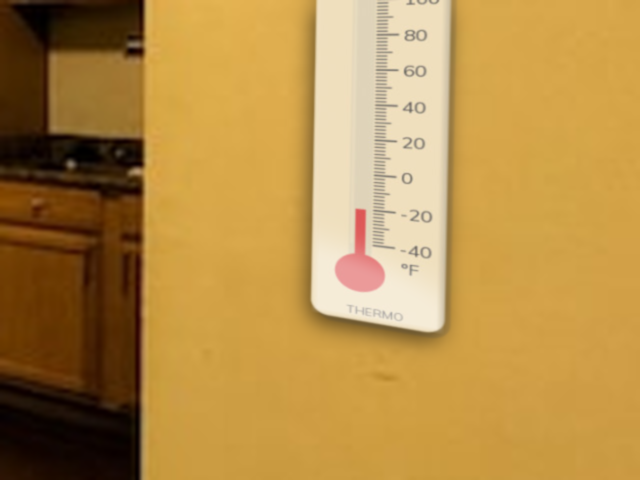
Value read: -20 °F
